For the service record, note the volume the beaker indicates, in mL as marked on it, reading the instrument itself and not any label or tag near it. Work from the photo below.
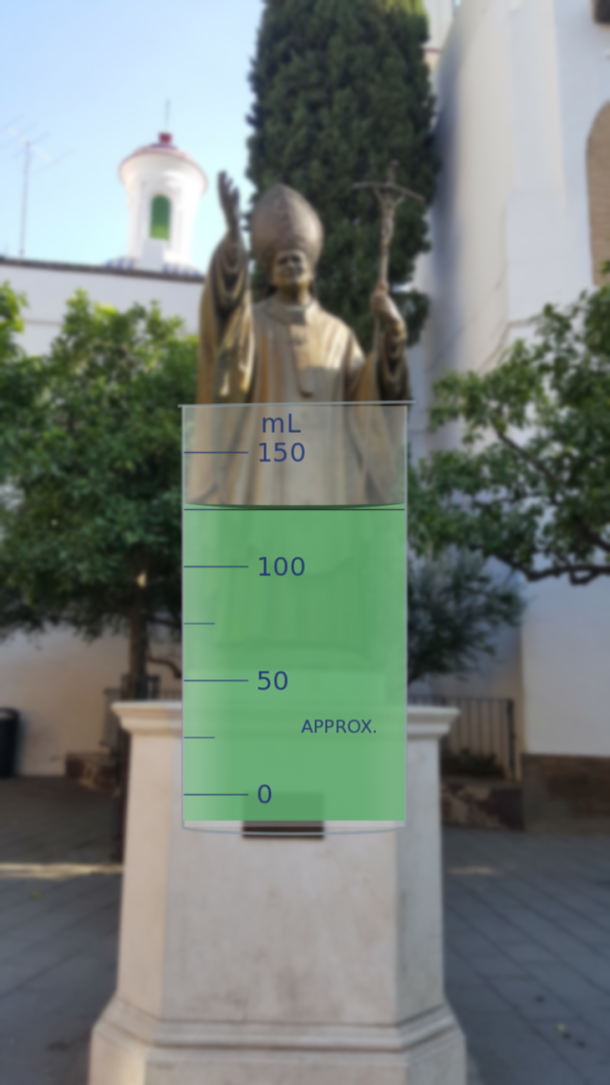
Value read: 125 mL
